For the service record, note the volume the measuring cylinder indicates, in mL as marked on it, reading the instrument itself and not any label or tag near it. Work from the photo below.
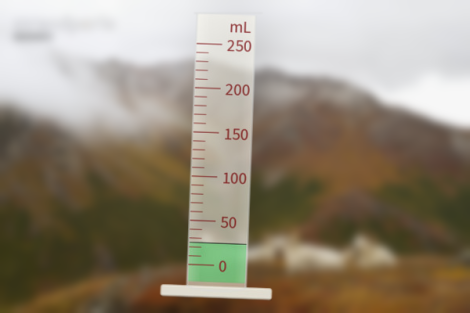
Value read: 25 mL
